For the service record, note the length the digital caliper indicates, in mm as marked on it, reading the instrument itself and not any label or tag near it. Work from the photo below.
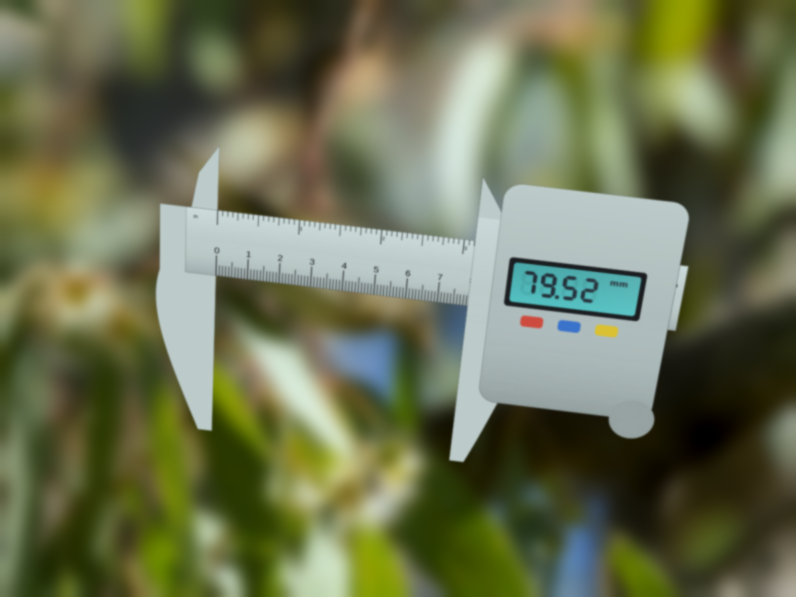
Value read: 79.52 mm
